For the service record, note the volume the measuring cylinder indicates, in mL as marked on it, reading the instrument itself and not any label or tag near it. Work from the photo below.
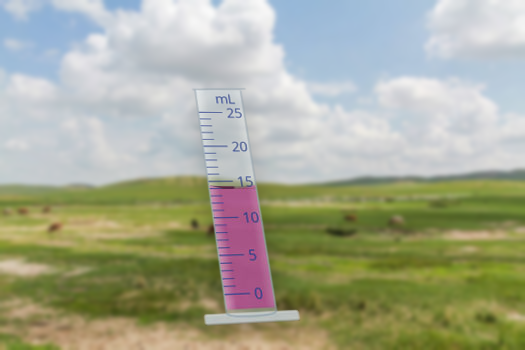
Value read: 14 mL
